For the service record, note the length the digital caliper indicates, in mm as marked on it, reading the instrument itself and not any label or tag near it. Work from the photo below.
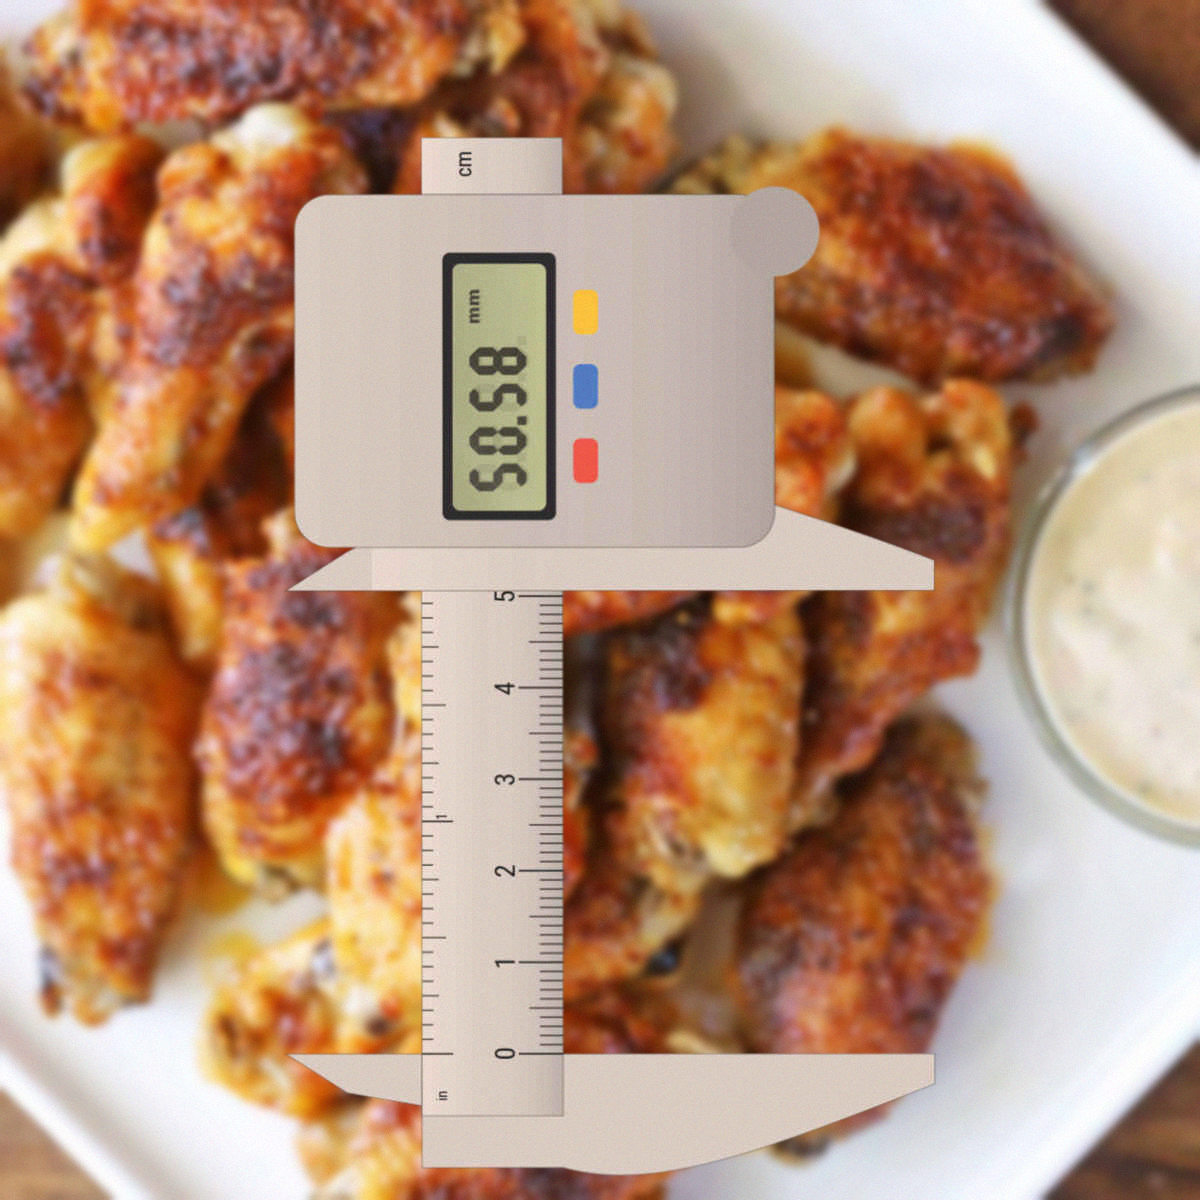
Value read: 50.58 mm
